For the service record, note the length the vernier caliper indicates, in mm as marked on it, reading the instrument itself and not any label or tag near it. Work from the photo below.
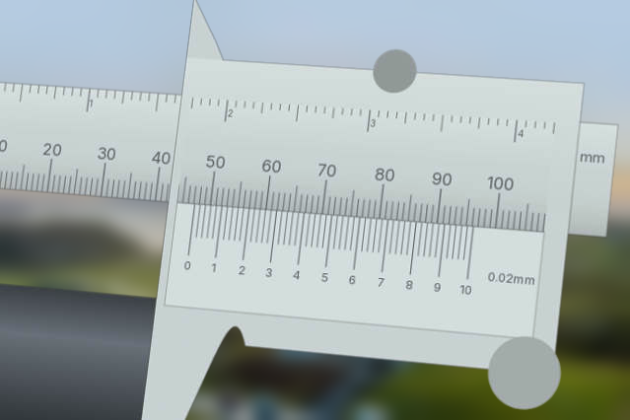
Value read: 47.2 mm
